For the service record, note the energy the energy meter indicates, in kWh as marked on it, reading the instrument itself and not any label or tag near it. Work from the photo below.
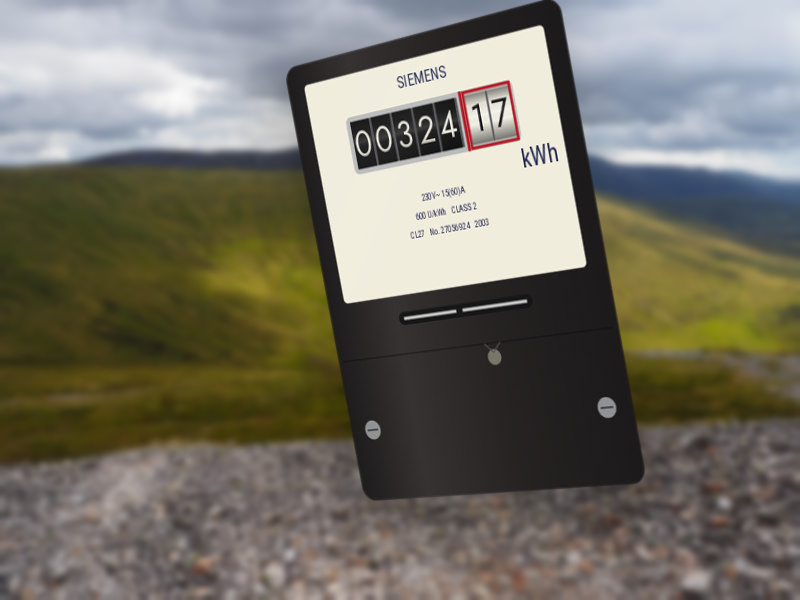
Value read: 324.17 kWh
